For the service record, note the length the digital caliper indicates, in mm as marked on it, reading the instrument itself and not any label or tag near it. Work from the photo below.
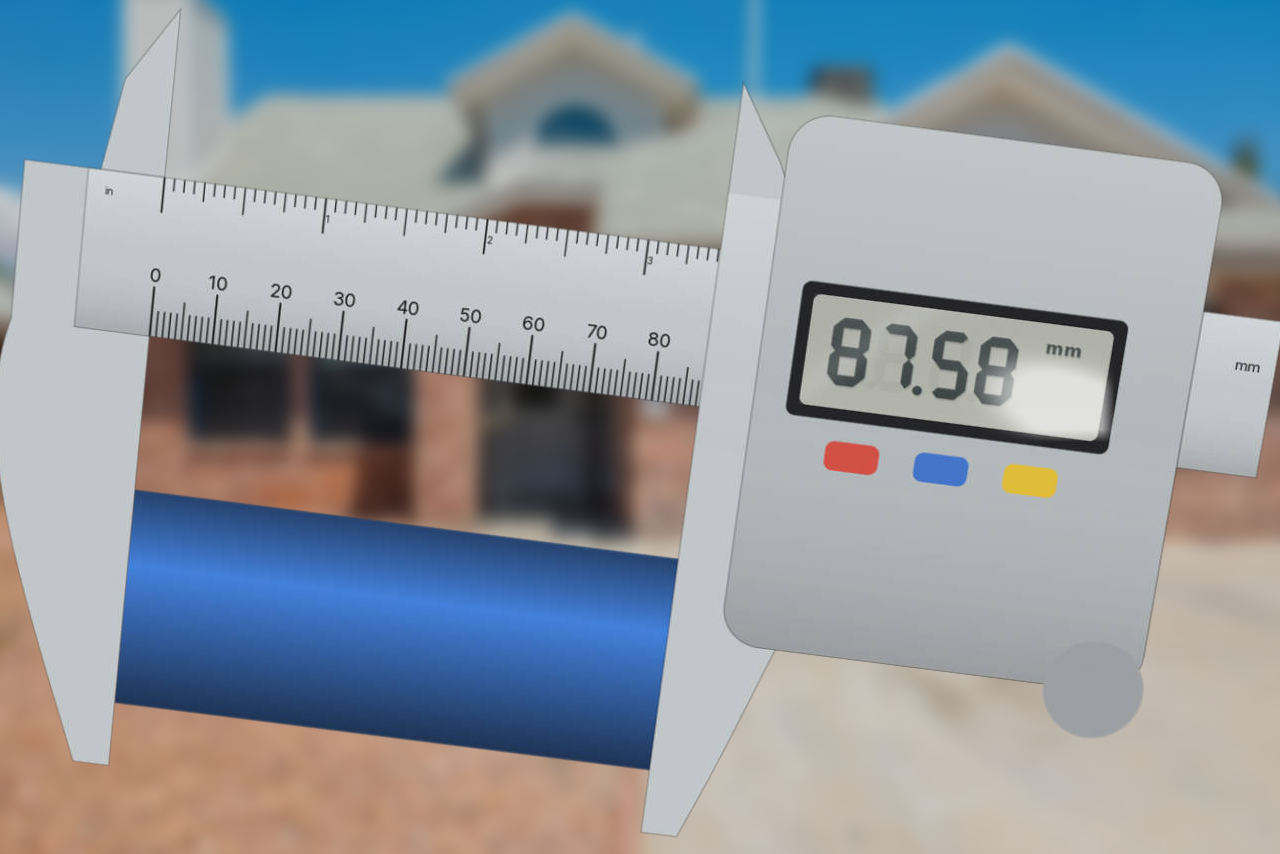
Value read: 87.58 mm
